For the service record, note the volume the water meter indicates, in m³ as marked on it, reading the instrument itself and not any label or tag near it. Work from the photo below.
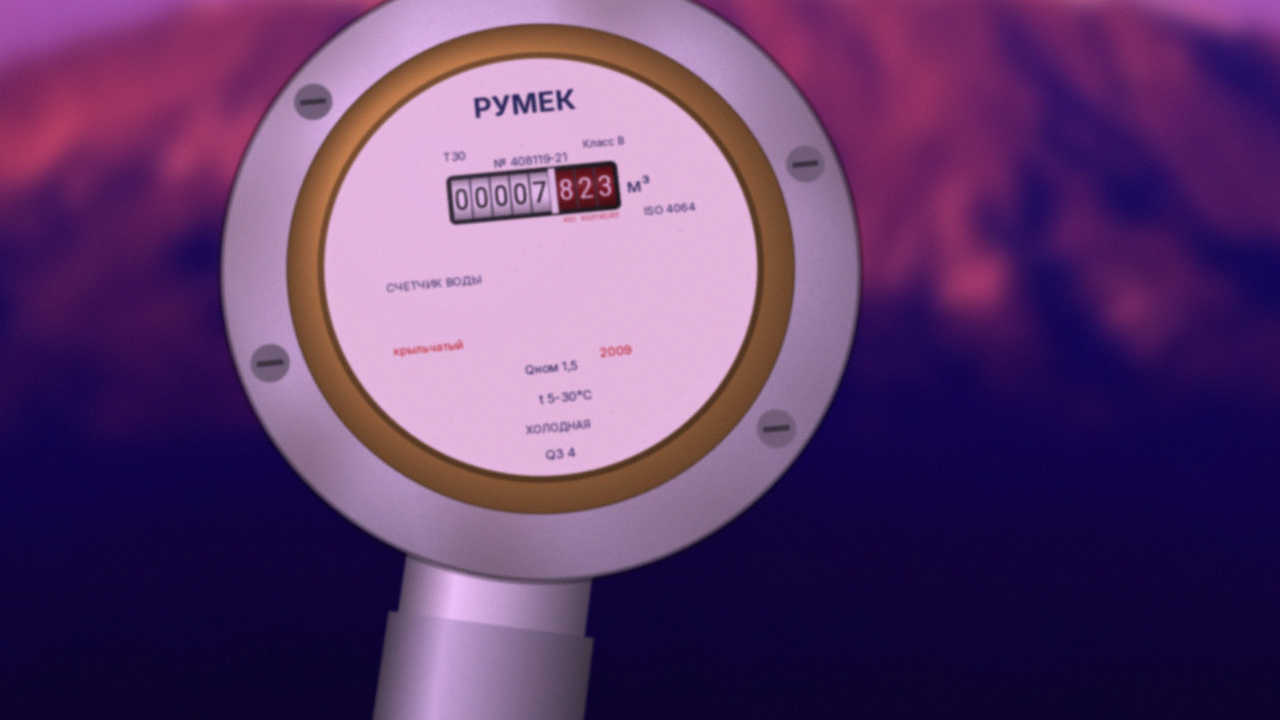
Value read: 7.823 m³
